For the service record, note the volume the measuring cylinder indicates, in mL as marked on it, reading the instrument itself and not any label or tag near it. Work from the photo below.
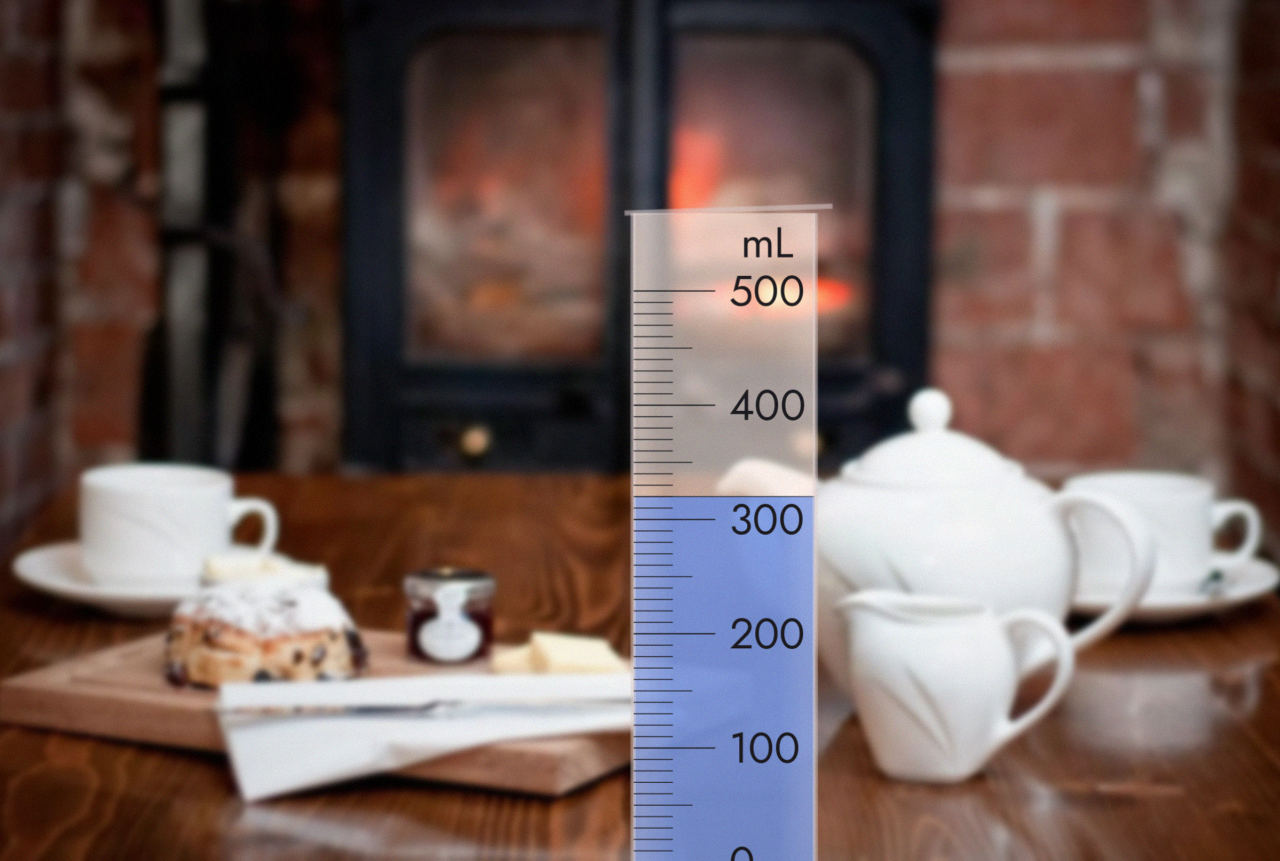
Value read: 320 mL
